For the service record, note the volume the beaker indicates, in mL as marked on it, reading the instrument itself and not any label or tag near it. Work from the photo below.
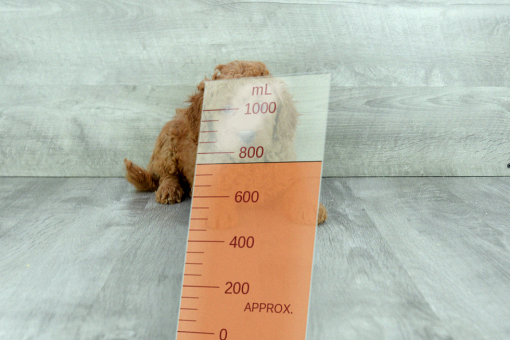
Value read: 750 mL
